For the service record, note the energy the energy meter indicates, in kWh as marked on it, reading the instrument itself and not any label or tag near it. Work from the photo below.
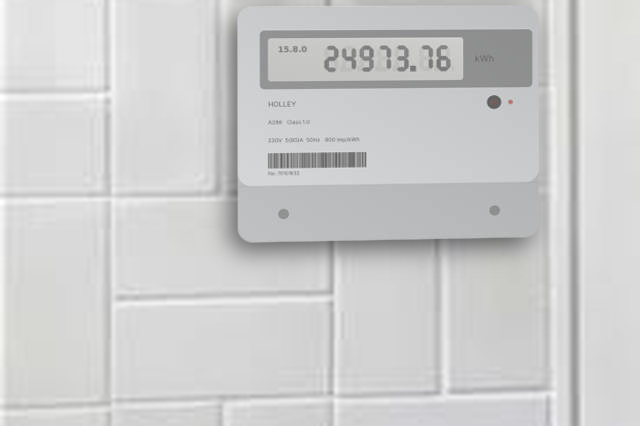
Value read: 24973.76 kWh
